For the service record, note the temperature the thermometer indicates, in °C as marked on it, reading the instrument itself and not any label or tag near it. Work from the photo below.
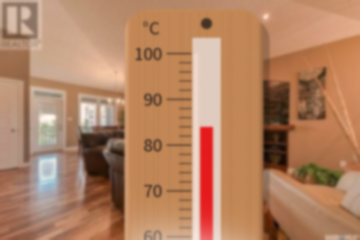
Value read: 84 °C
